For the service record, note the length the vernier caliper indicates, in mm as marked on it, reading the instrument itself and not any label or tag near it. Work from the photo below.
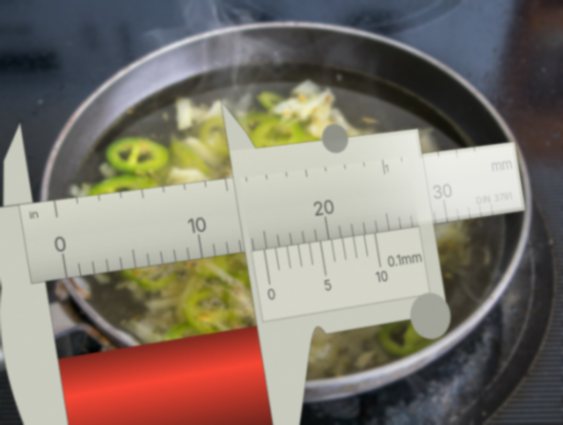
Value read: 14.8 mm
